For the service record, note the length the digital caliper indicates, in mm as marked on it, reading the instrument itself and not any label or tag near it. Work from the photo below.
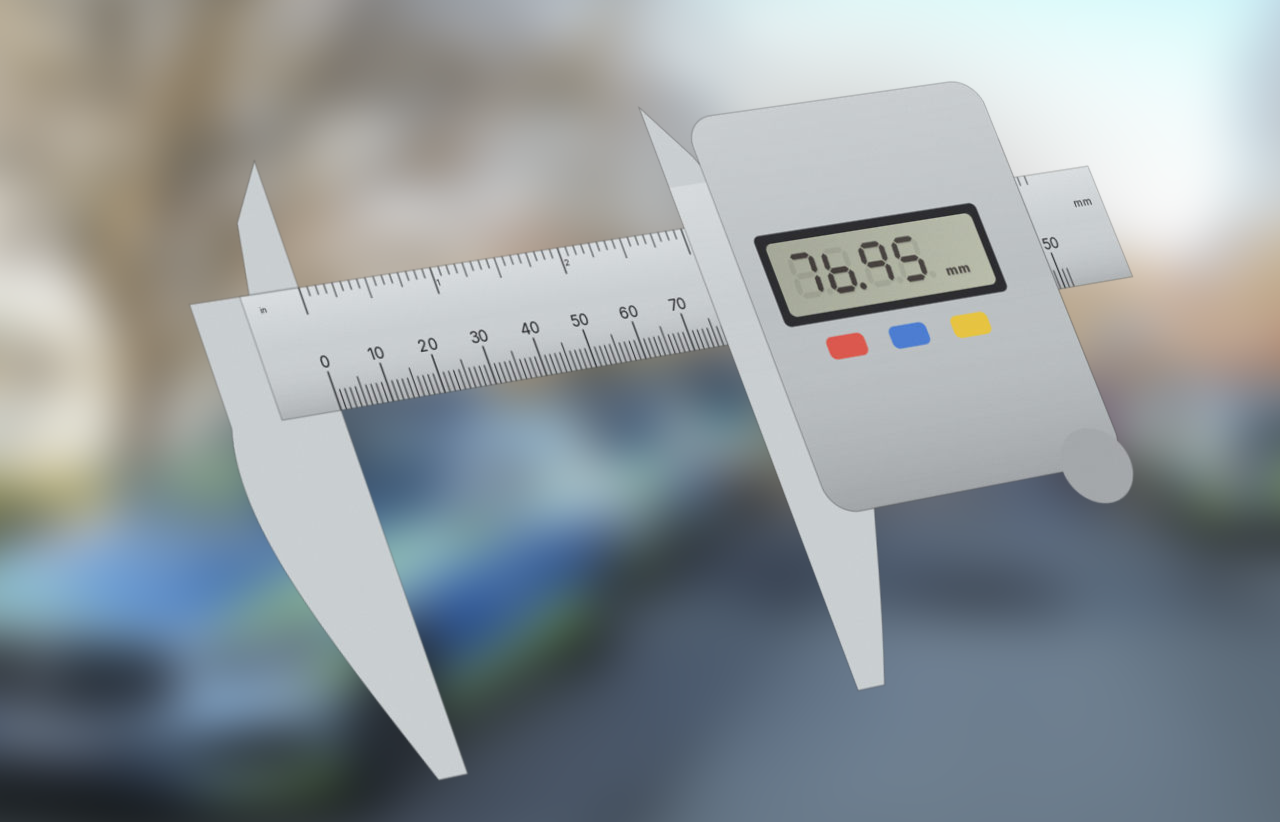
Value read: 76.95 mm
